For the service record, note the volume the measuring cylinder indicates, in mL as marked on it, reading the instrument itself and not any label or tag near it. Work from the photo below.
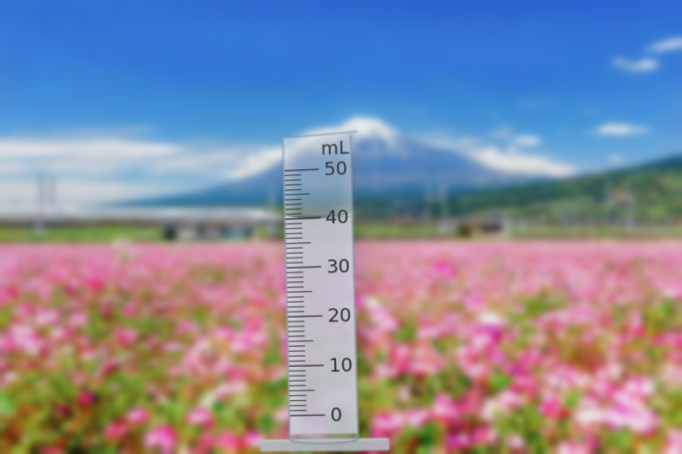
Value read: 40 mL
